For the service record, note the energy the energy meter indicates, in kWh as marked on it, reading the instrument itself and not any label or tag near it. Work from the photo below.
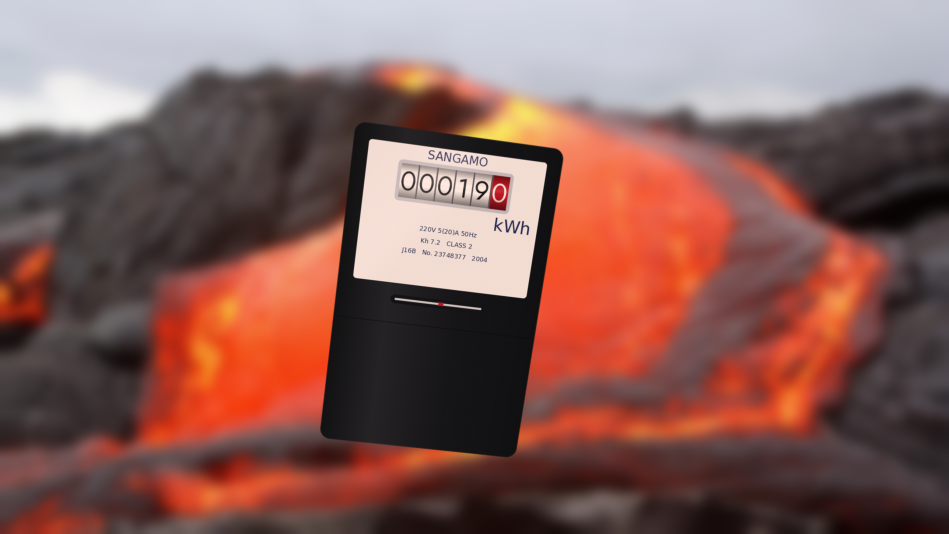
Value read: 19.0 kWh
